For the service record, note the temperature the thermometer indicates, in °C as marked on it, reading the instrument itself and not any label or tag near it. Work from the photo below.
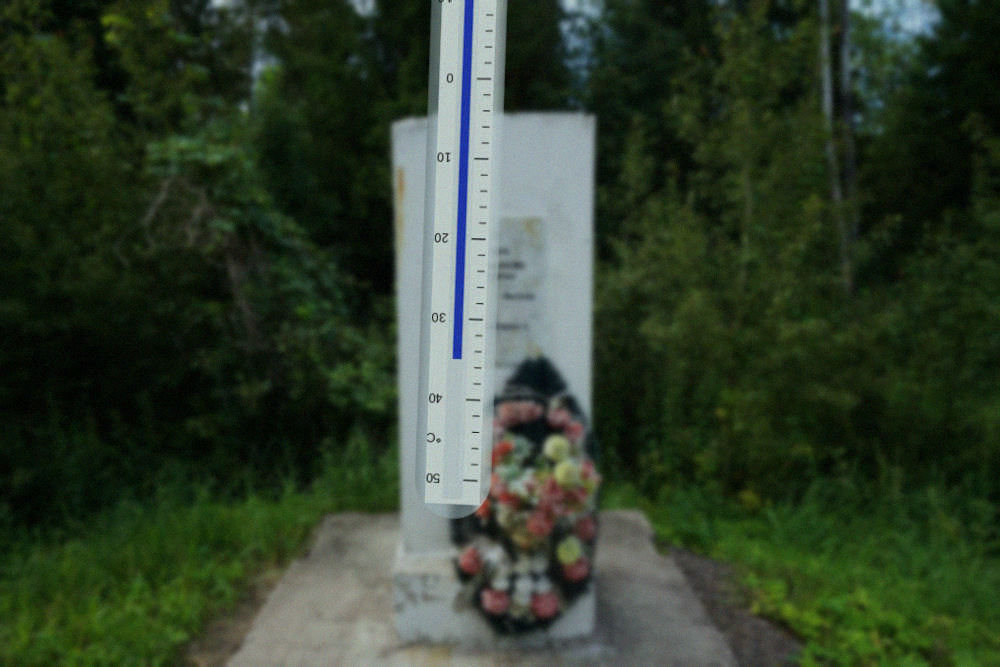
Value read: 35 °C
